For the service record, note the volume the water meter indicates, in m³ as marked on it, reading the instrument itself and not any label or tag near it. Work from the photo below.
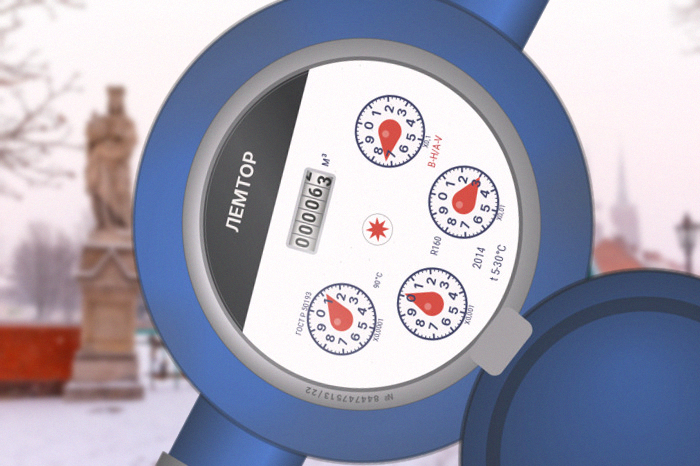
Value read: 62.7301 m³
